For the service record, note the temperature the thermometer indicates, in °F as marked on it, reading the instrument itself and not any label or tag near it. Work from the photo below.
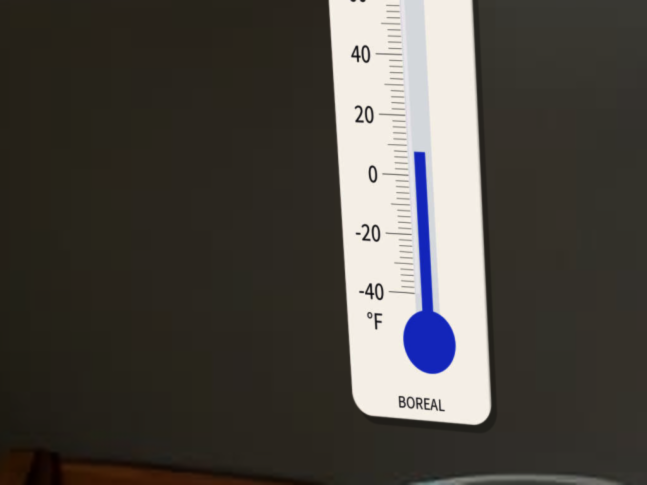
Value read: 8 °F
